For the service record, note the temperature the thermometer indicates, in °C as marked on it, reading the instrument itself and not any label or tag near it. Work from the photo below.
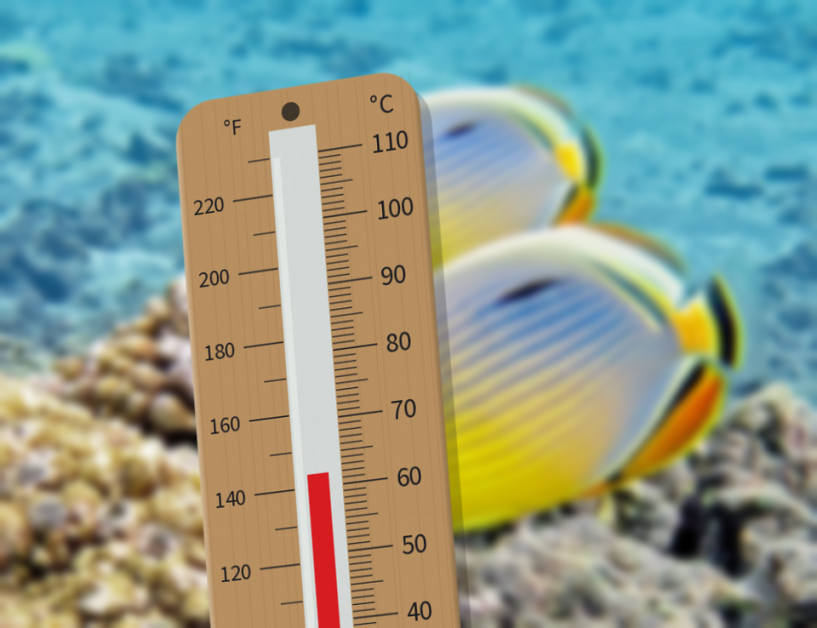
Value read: 62 °C
